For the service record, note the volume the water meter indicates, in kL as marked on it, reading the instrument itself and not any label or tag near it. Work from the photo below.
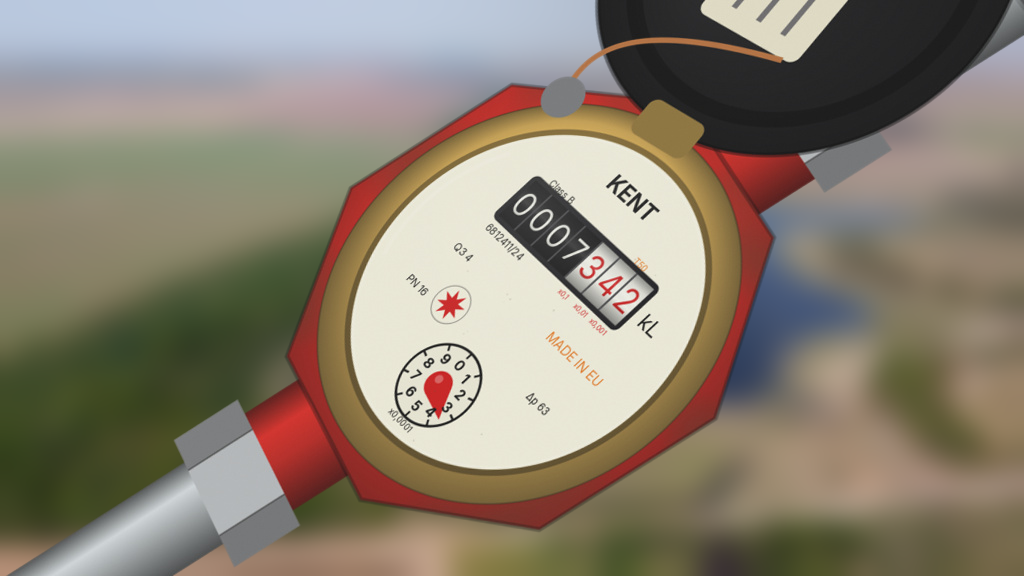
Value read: 7.3423 kL
